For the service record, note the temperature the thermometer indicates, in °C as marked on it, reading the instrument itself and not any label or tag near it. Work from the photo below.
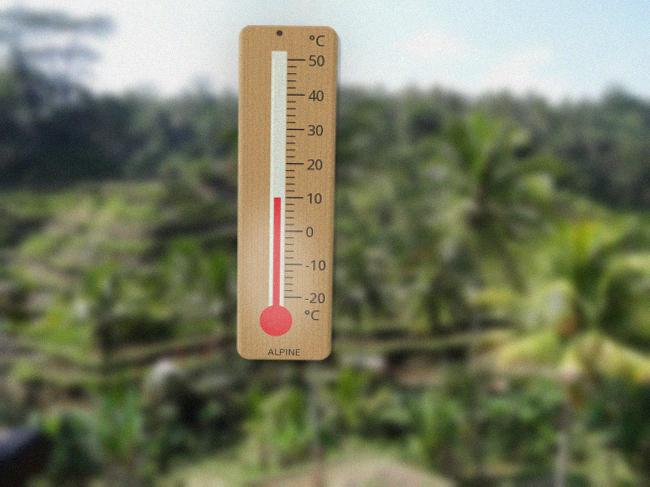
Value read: 10 °C
